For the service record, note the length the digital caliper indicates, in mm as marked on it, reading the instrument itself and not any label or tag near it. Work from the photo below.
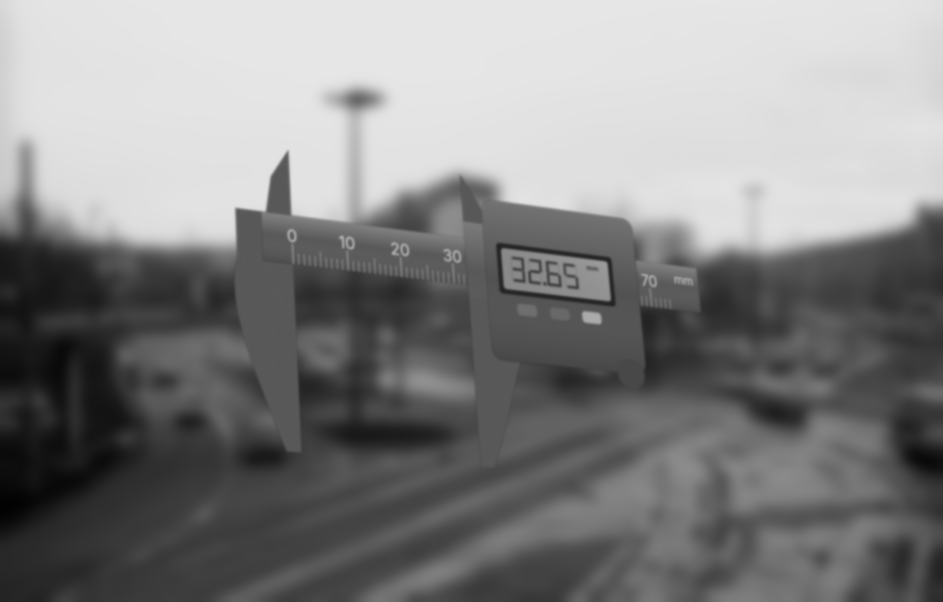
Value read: 32.65 mm
